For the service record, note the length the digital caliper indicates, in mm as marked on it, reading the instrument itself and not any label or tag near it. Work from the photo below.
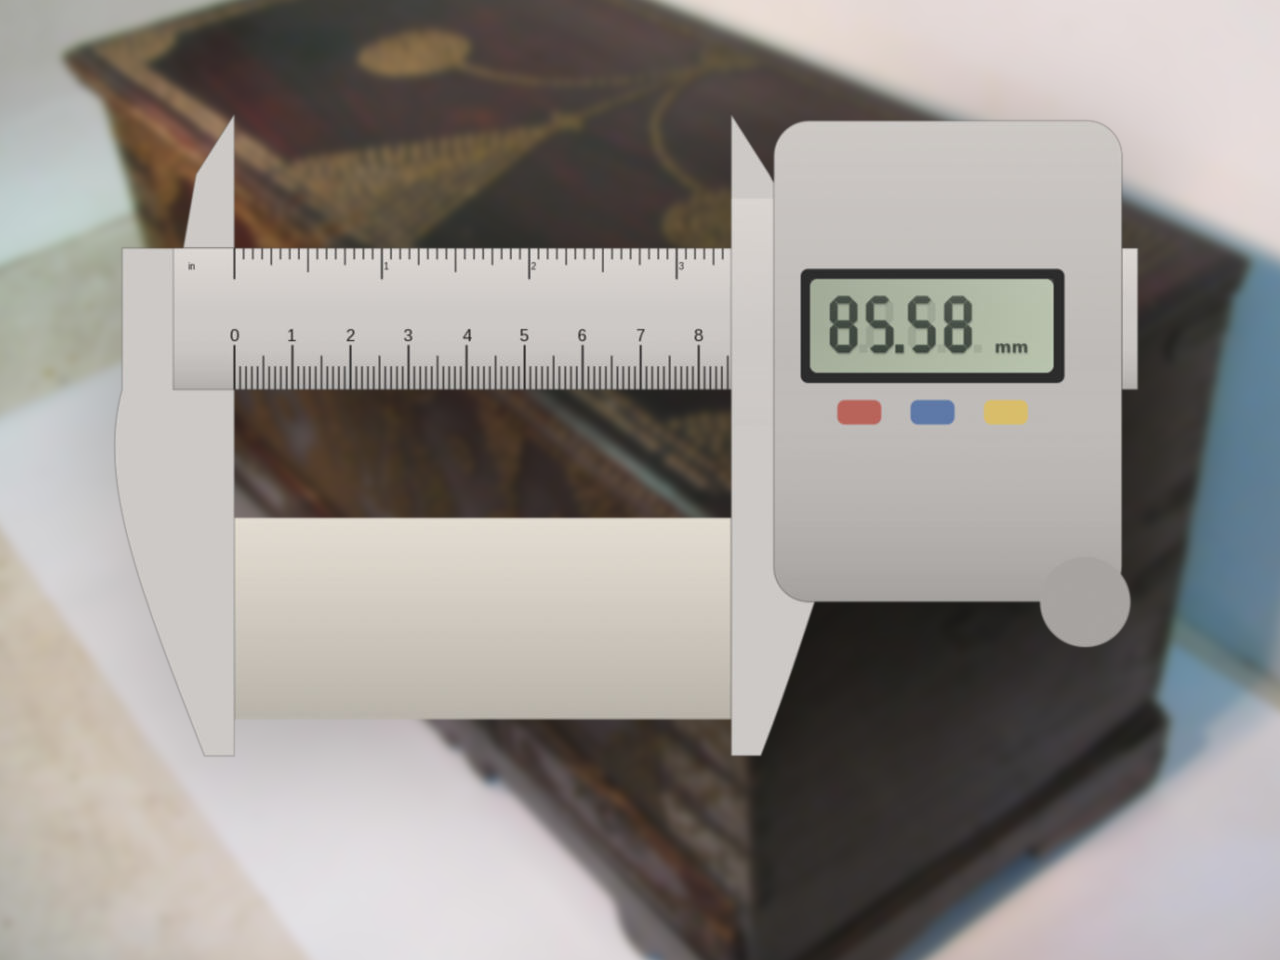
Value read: 85.58 mm
